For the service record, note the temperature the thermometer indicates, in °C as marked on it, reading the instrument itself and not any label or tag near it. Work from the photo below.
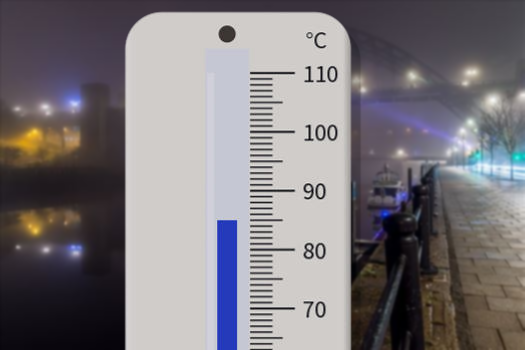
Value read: 85 °C
